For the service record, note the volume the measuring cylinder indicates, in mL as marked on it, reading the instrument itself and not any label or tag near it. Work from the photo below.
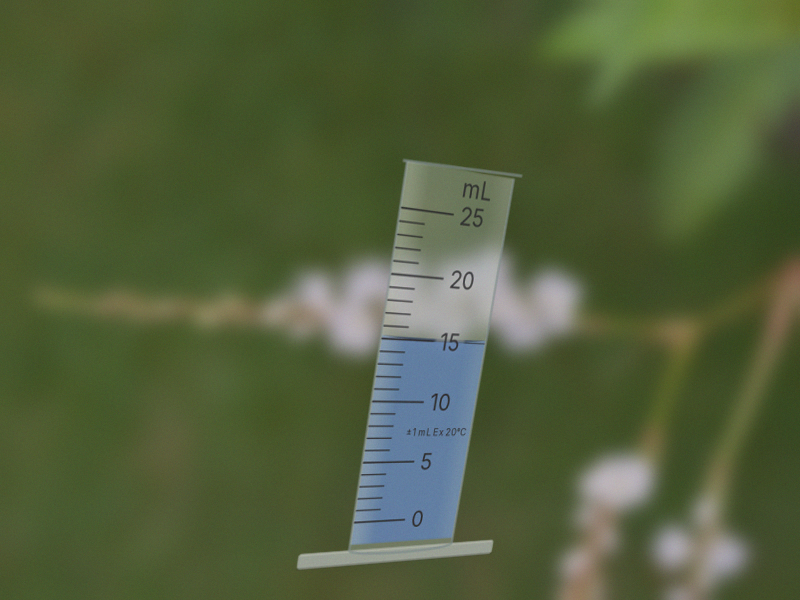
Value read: 15 mL
